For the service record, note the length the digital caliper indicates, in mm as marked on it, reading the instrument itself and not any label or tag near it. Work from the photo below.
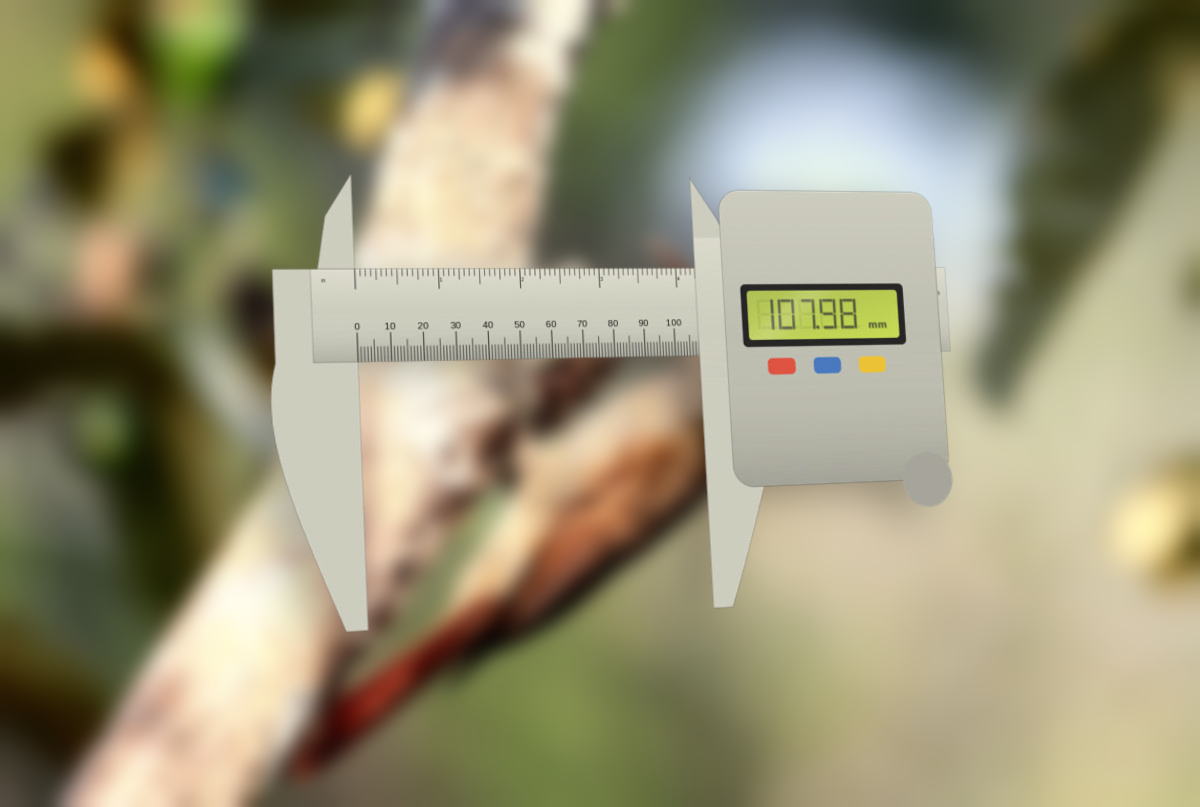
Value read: 107.98 mm
